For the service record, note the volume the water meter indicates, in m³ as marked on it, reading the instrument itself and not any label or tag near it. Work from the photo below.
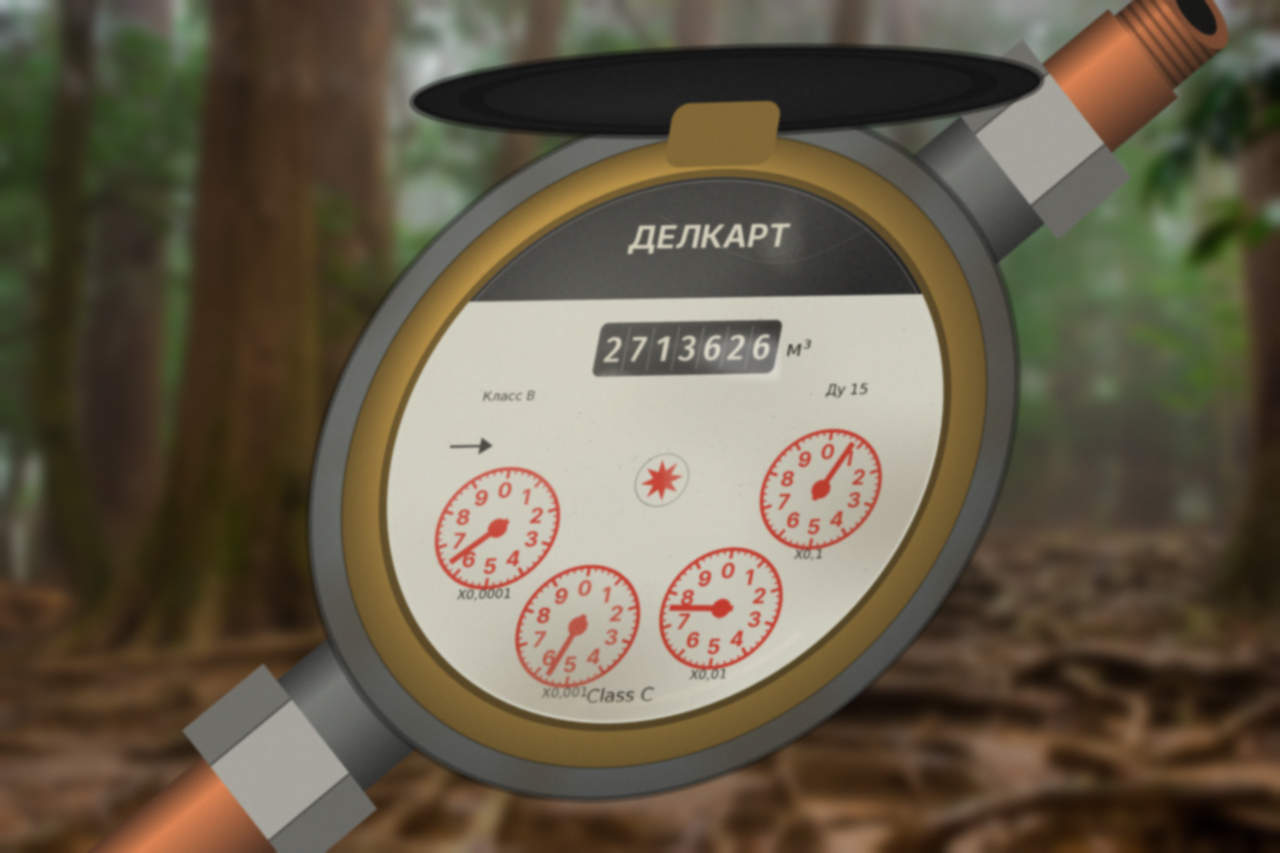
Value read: 2713626.0756 m³
